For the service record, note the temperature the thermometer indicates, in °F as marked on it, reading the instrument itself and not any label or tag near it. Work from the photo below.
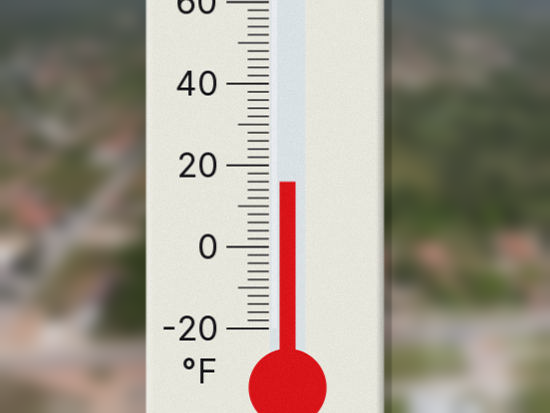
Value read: 16 °F
